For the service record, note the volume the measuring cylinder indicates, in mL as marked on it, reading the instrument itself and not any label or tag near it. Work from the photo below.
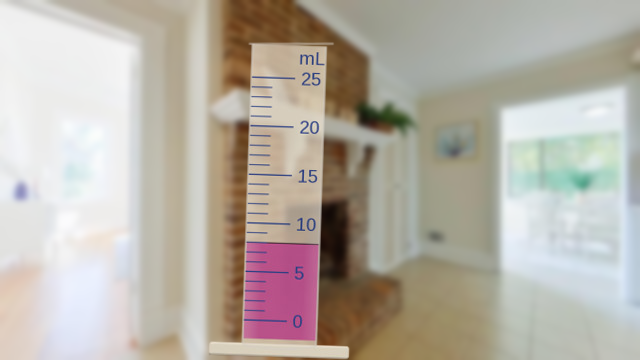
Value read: 8 mL
